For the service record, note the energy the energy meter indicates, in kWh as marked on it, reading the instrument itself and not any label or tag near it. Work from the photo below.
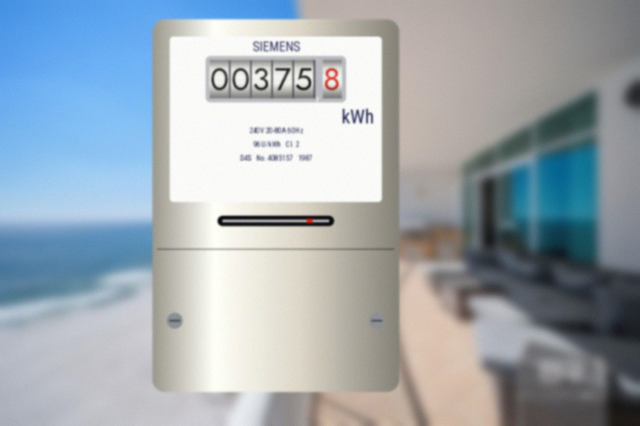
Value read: 375.8 kWh
